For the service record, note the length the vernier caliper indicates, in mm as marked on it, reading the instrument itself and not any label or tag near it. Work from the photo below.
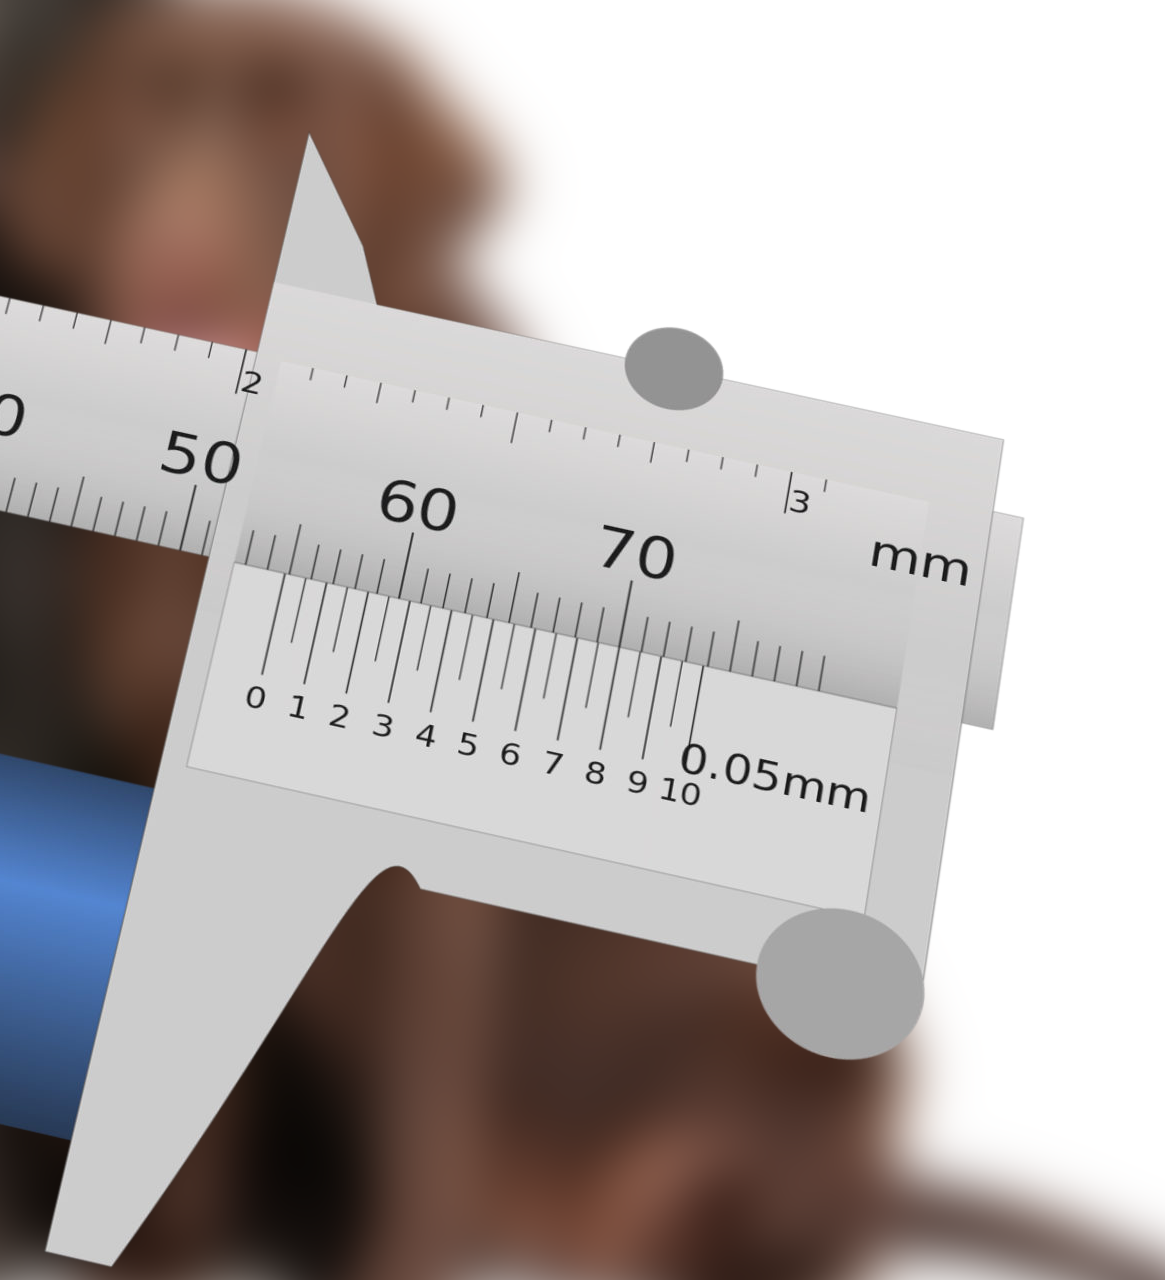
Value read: 54.8 mm
